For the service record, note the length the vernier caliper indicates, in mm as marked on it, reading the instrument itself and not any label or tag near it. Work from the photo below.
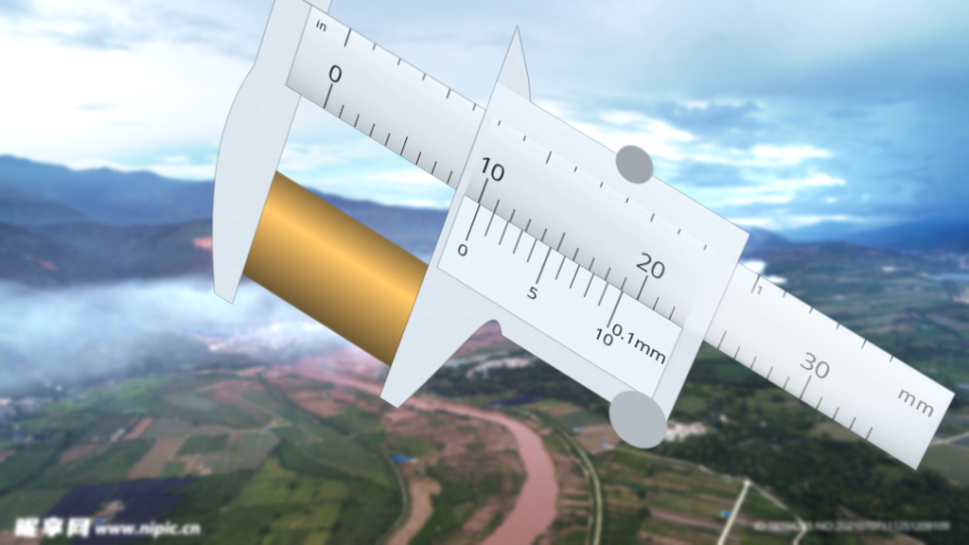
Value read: 10.1 mm
